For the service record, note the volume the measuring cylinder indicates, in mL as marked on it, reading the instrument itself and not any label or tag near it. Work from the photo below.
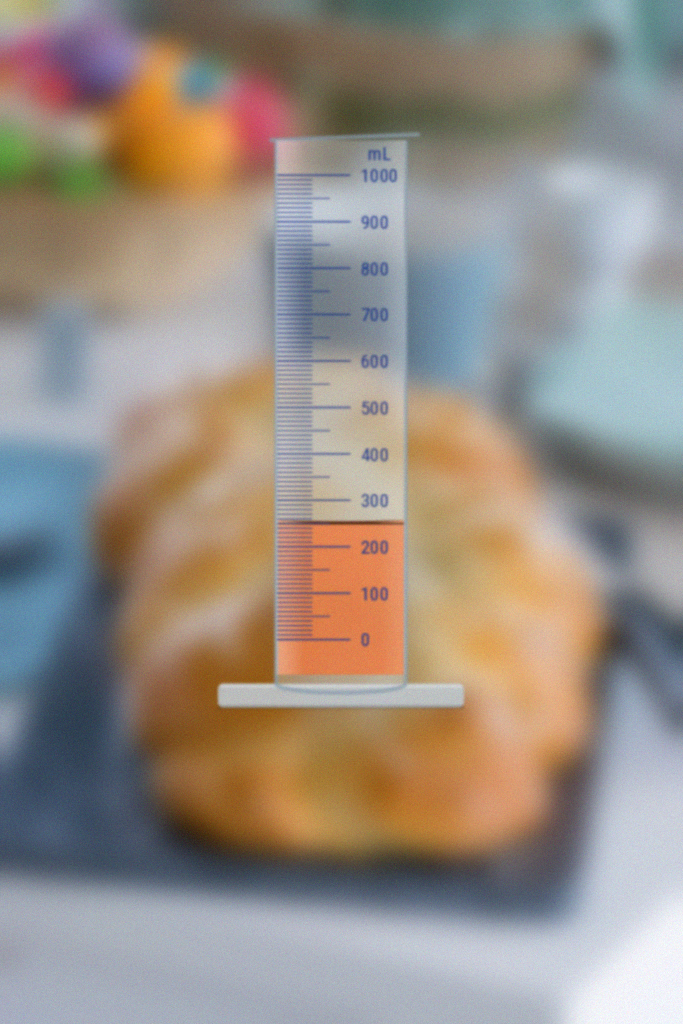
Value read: 250 mL
